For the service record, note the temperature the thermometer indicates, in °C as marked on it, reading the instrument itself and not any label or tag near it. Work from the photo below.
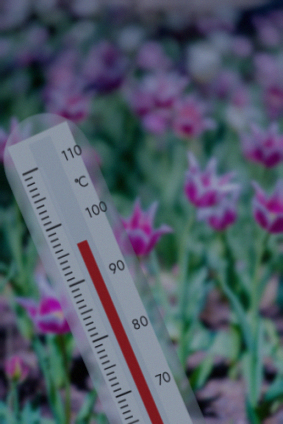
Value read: 96 °C
